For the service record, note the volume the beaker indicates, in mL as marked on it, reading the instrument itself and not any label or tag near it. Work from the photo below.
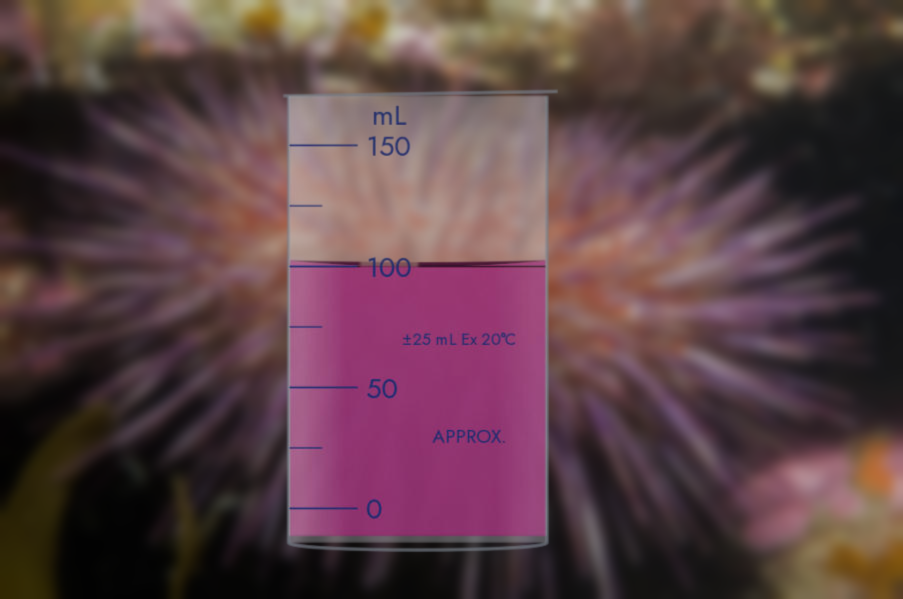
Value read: 100 mL
